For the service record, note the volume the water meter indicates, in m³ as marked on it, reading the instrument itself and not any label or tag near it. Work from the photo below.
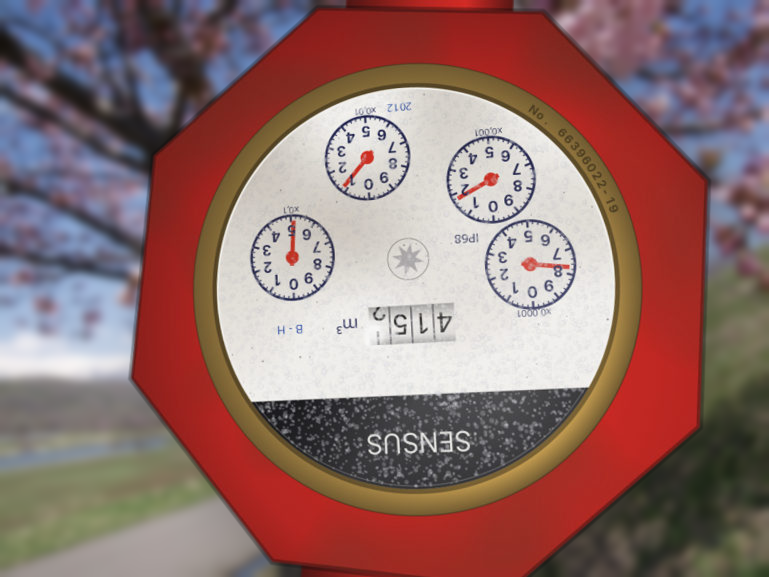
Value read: 4151.5117 m³
